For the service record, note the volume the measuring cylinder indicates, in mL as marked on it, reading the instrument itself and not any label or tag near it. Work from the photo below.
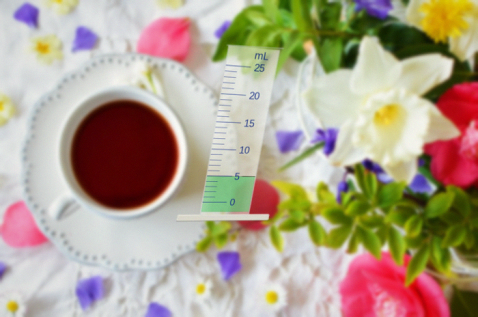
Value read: 5 mL
